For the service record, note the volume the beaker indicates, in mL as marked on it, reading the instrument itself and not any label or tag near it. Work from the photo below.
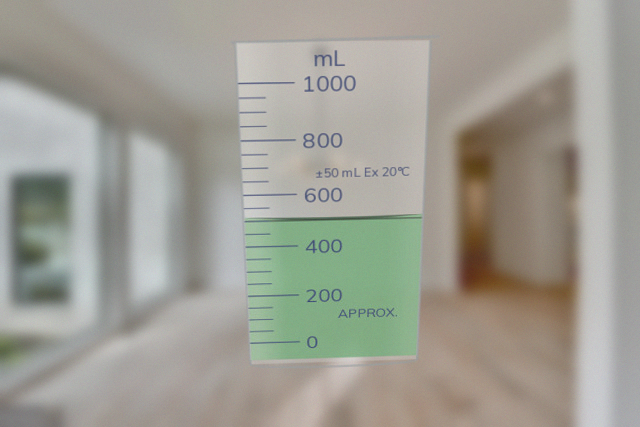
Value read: 500 mL
